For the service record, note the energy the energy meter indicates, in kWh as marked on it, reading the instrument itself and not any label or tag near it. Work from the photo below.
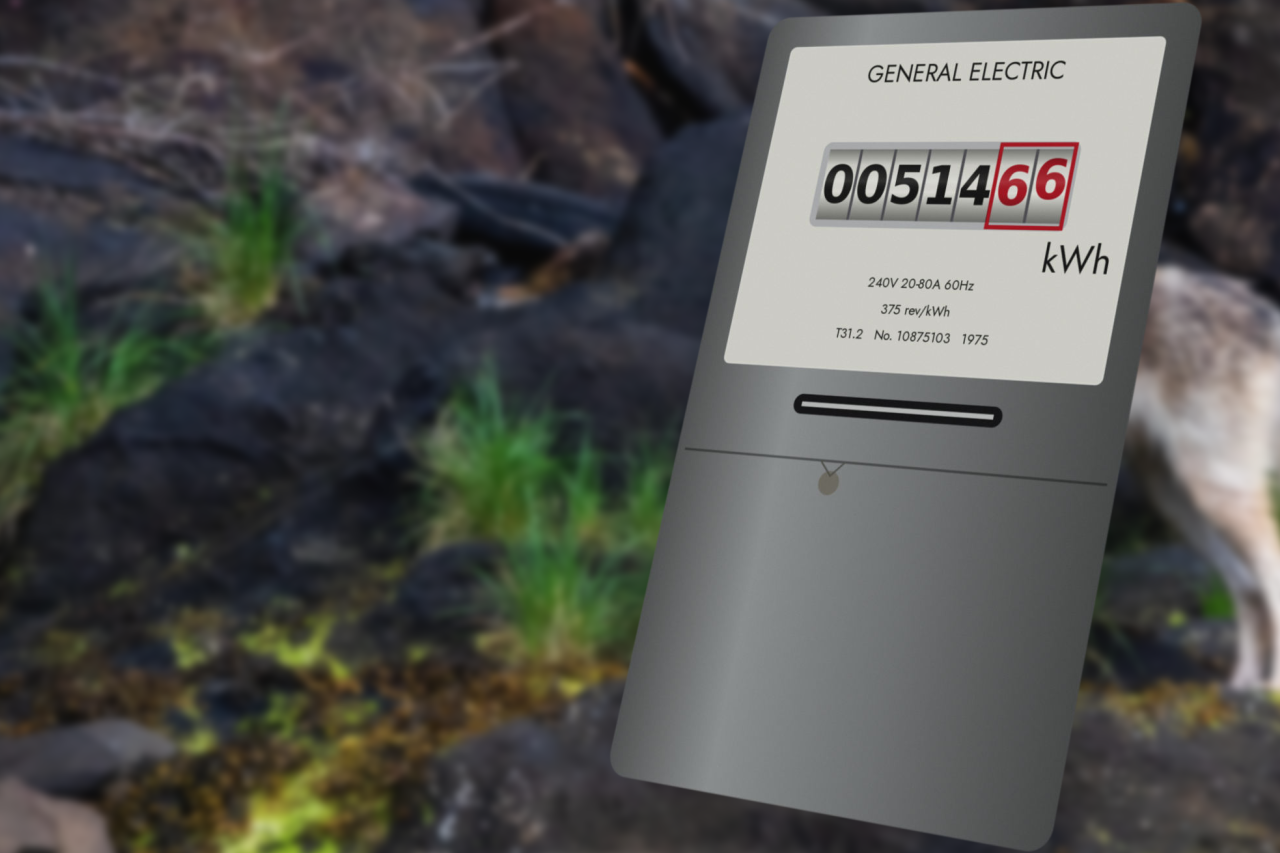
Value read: 514.66 kWh
